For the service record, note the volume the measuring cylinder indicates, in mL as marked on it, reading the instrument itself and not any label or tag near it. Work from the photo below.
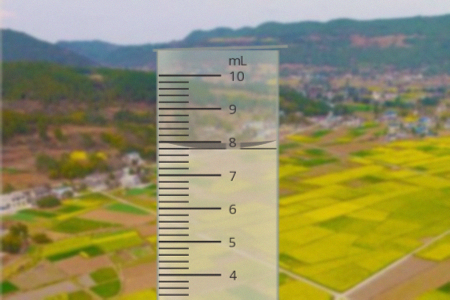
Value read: 7.8 mL
